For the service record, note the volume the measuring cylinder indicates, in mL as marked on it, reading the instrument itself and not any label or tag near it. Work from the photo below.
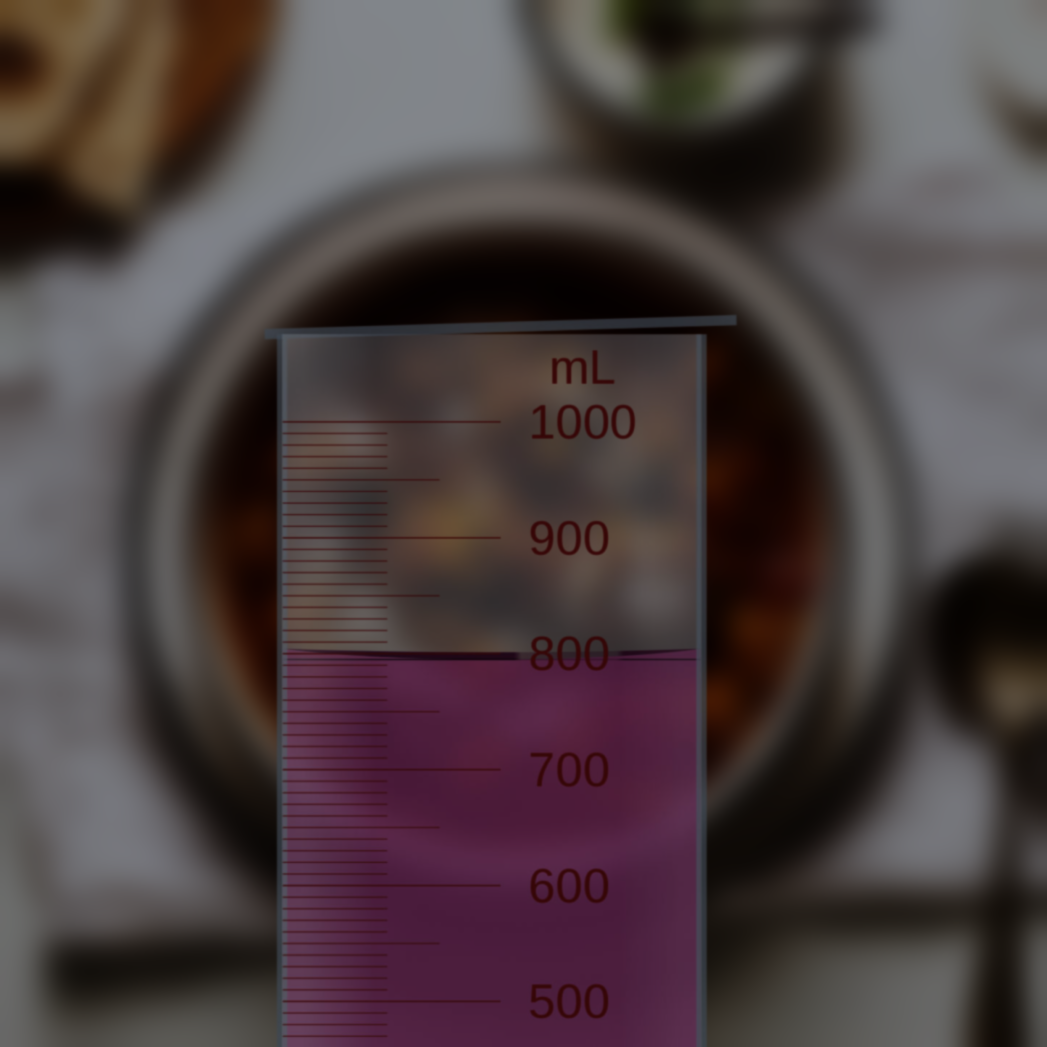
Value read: 795 mL
